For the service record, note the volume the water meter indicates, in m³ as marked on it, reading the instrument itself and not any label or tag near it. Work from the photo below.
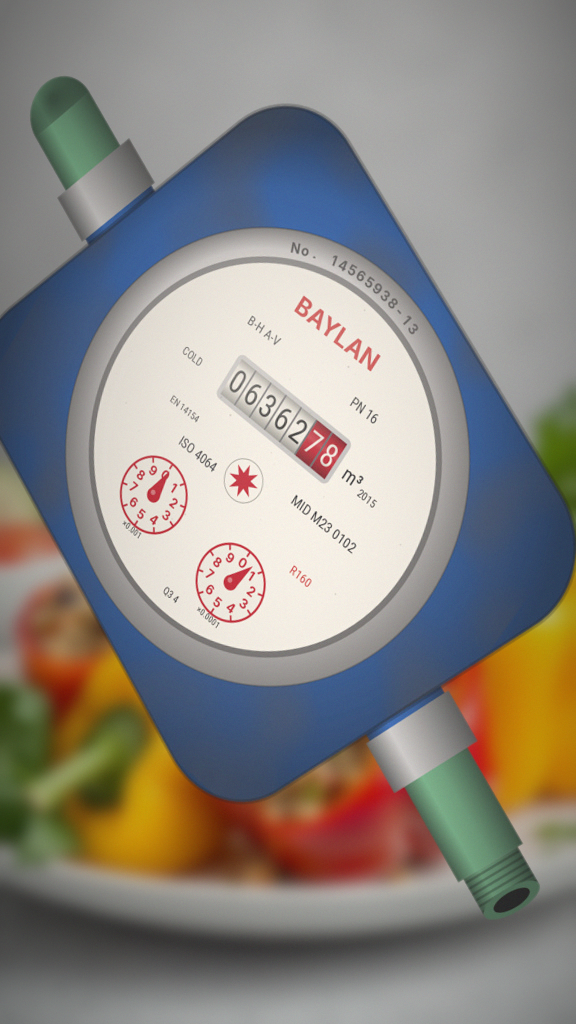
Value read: 6362.7800 m³
